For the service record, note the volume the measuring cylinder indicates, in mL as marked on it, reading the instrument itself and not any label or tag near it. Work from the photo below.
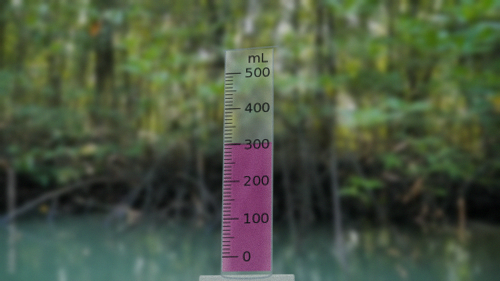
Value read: 300 mL
